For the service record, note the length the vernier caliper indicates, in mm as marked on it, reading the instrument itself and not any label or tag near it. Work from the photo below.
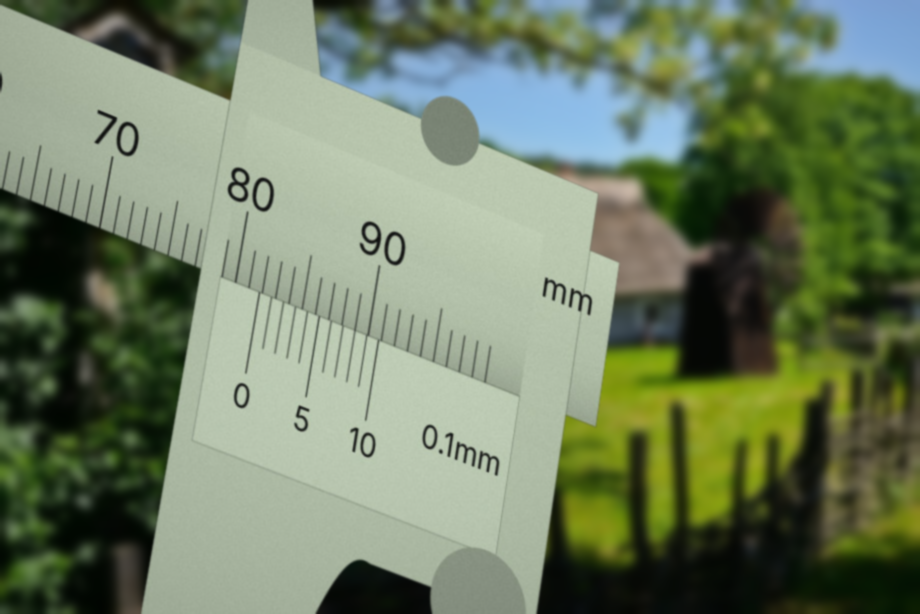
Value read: 81.8 mm
